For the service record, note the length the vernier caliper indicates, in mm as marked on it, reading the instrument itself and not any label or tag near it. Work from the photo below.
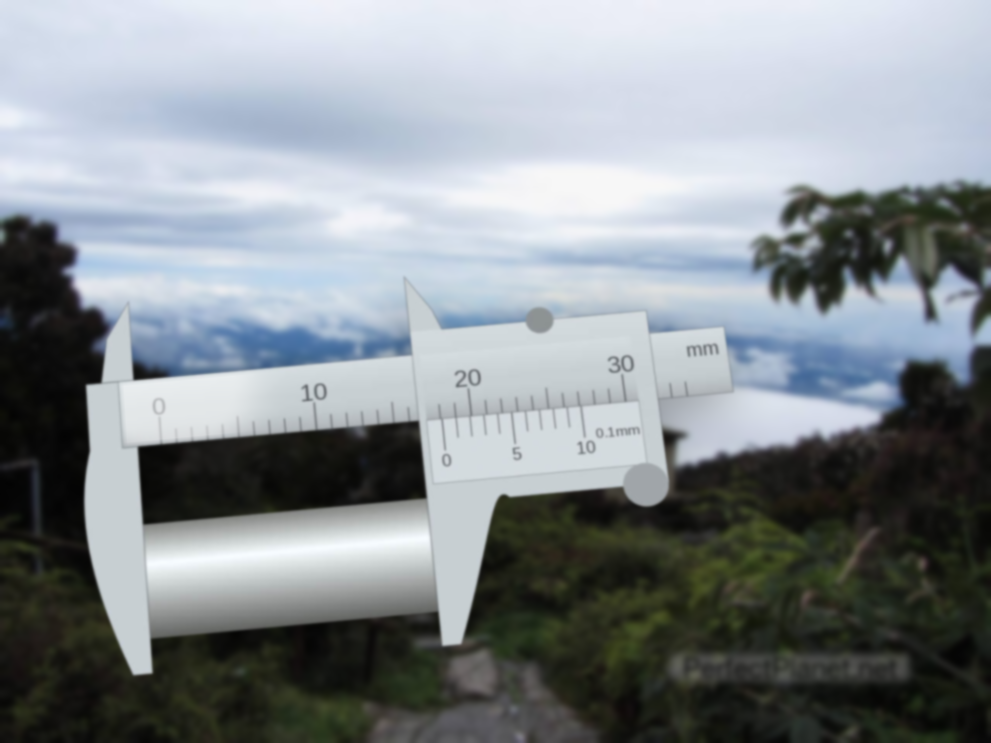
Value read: 18.1 mm
